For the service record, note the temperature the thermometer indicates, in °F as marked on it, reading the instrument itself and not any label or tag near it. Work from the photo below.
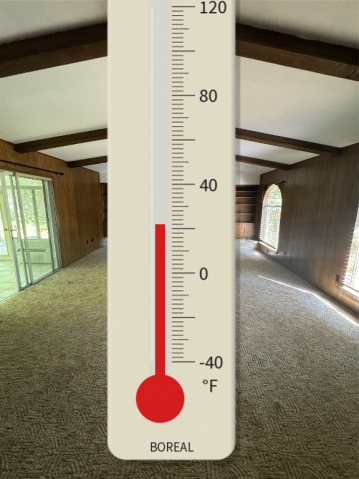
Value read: 22 °F
